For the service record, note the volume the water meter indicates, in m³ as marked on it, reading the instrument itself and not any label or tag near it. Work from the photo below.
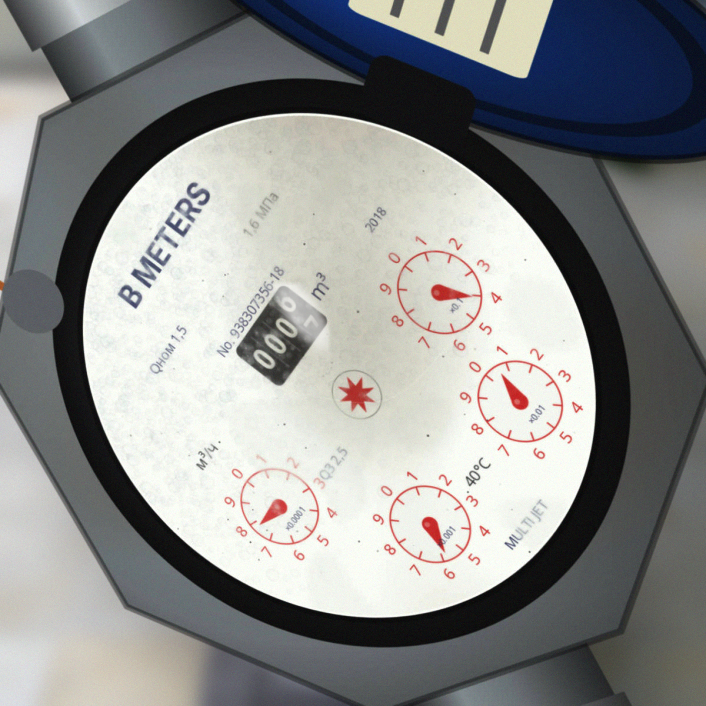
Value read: 6.4057 m³
